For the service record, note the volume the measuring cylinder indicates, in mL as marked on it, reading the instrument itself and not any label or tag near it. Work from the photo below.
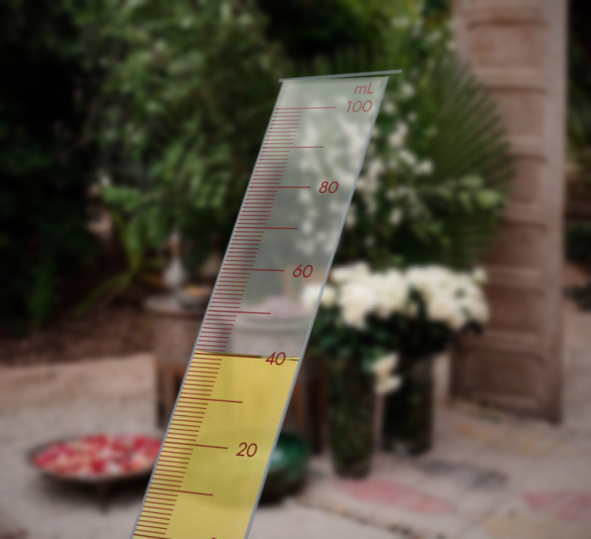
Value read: 40 mL
